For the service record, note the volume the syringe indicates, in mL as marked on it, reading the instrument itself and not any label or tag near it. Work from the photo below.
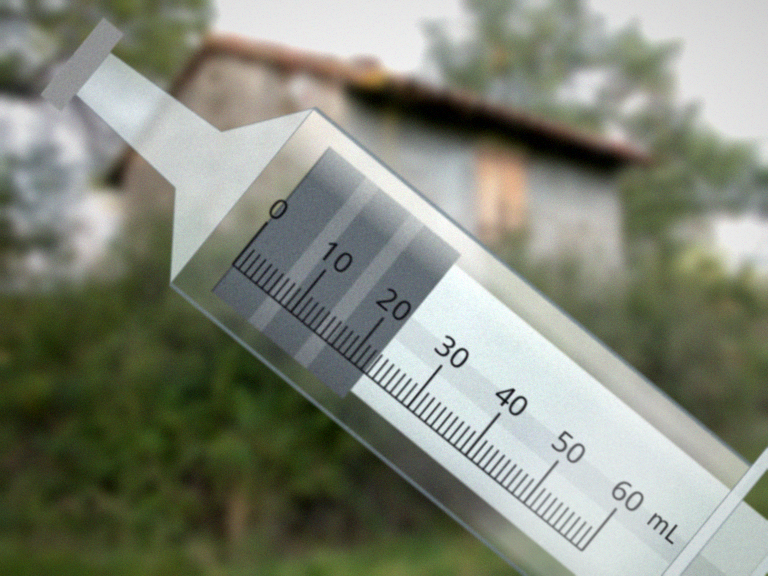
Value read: 0 mL
